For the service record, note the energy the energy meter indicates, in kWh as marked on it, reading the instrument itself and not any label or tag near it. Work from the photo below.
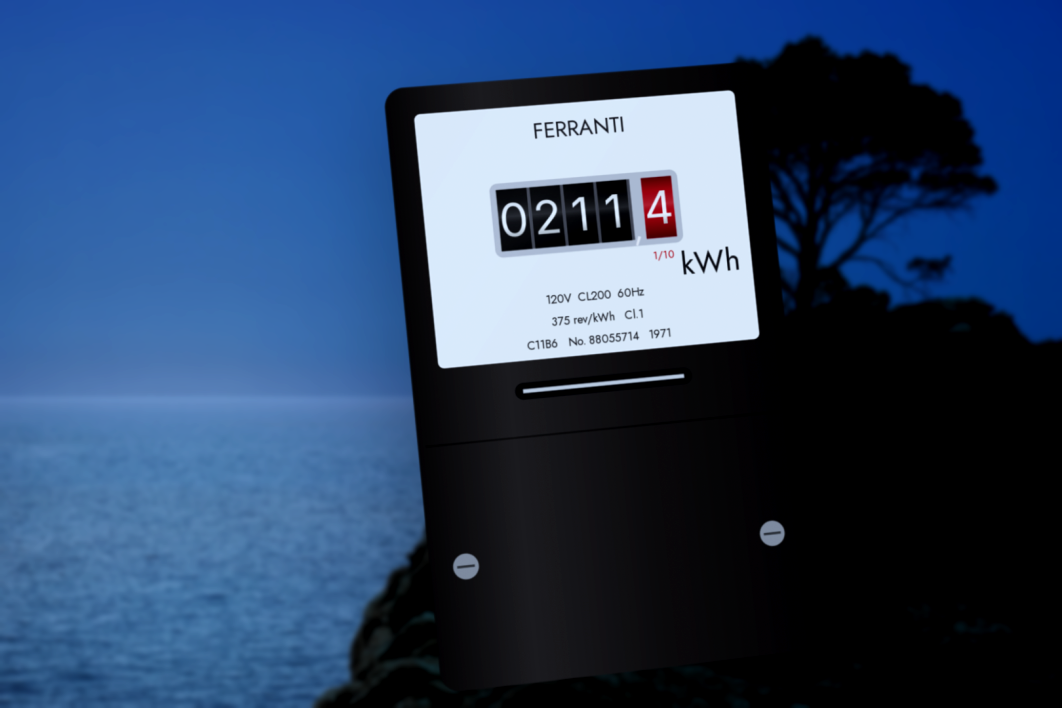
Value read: 211.4 kWh
